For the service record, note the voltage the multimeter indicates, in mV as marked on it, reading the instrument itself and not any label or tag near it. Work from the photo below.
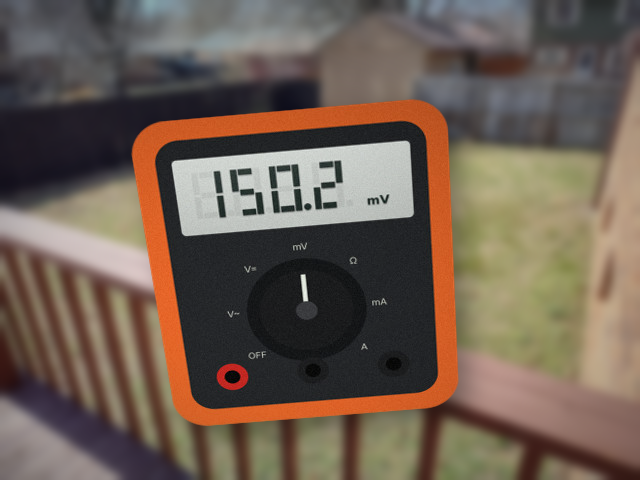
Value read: 150.2 mV
